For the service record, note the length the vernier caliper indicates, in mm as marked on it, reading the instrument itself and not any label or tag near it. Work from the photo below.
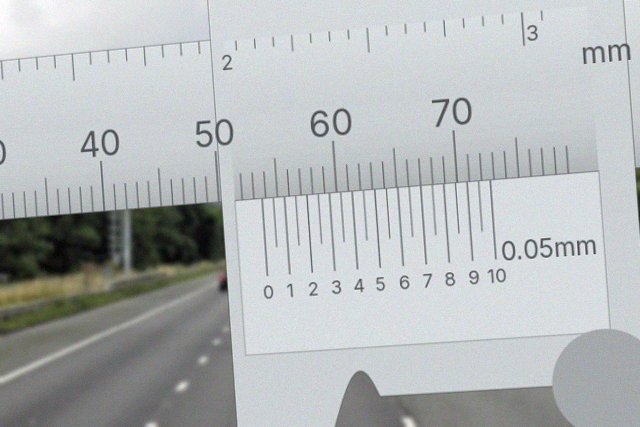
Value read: 53.7 mm
